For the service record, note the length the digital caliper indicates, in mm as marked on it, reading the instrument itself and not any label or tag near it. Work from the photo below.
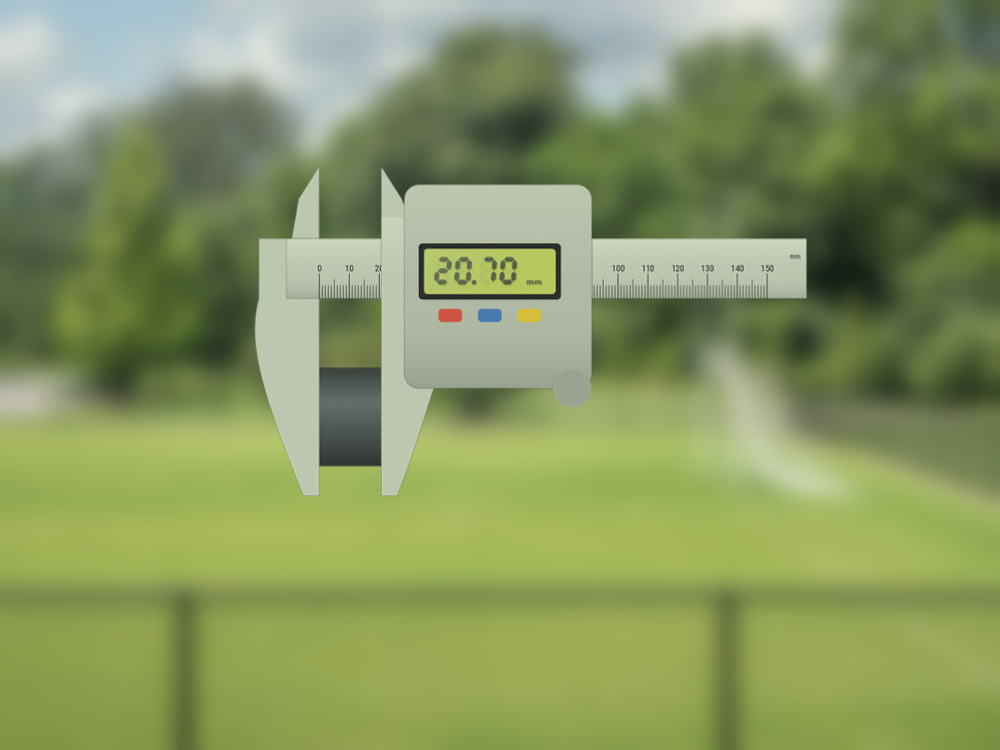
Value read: 20.70 mm
